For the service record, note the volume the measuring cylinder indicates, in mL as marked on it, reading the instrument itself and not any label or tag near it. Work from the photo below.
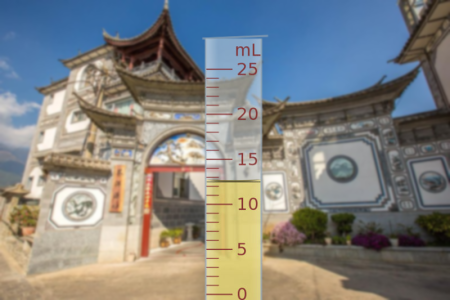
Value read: 12.5 mL
